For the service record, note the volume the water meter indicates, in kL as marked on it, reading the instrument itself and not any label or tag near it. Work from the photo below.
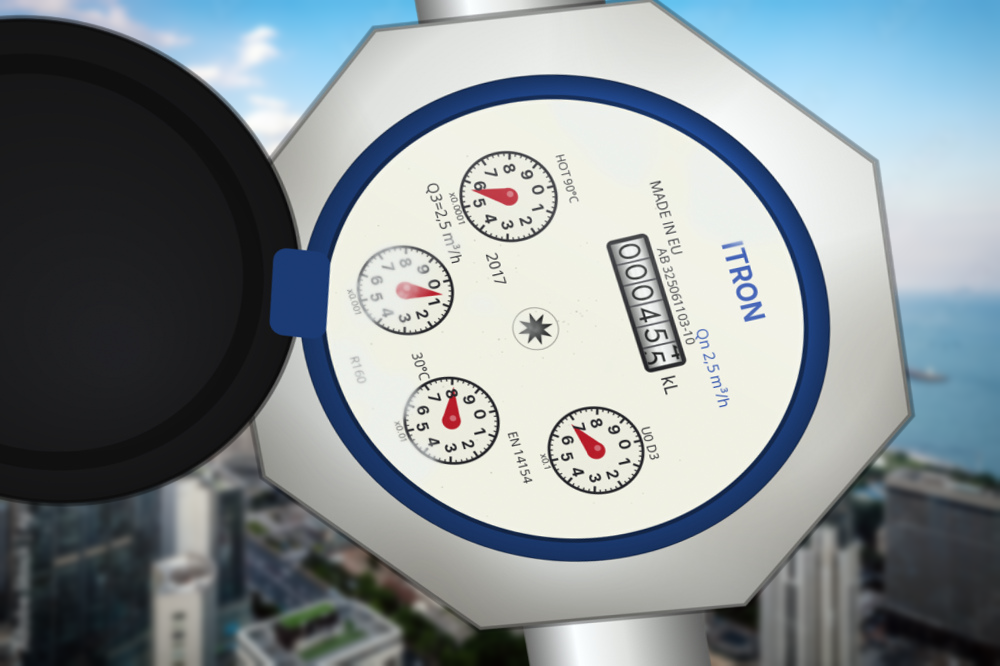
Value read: 454.6805 kL
